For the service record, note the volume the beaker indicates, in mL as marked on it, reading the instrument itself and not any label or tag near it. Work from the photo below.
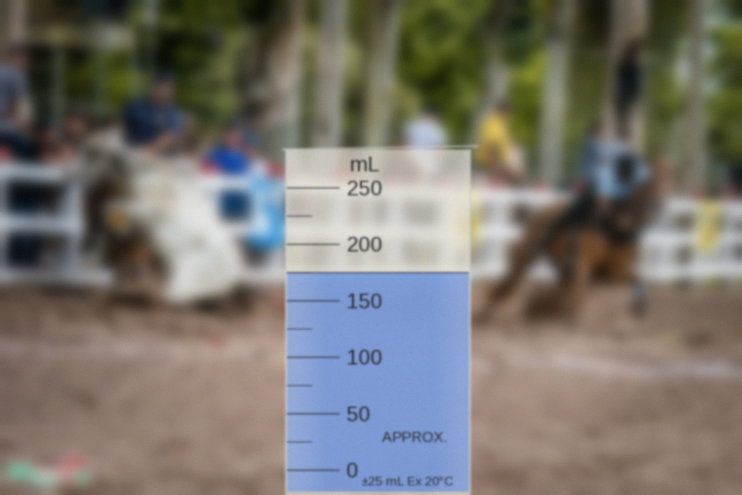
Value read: 175 mL
